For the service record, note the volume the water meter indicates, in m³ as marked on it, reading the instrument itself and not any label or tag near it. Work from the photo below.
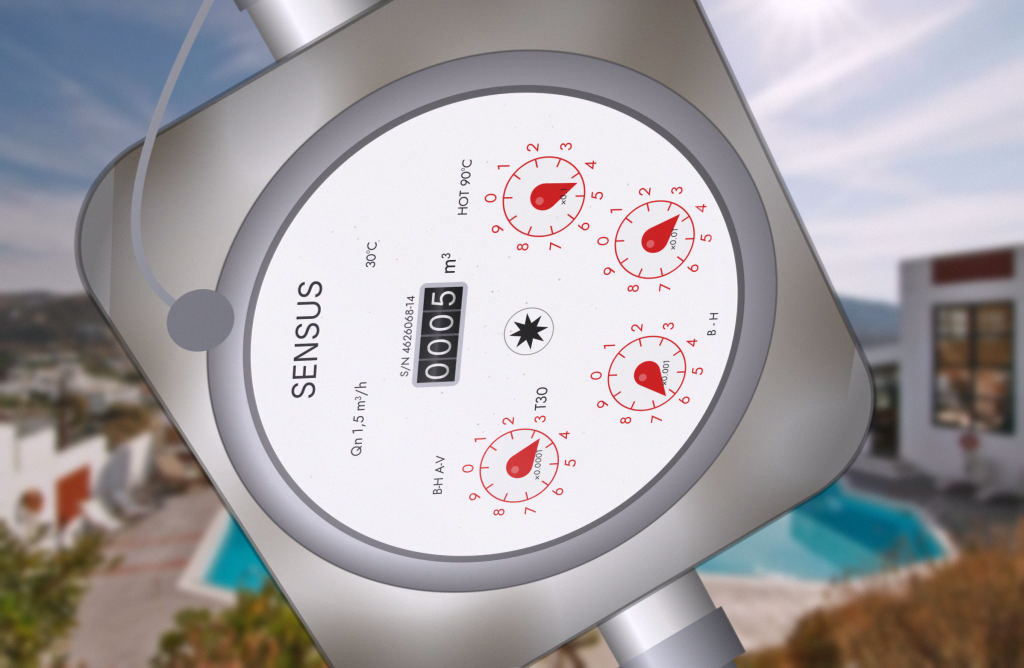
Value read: 5.4363 m³
